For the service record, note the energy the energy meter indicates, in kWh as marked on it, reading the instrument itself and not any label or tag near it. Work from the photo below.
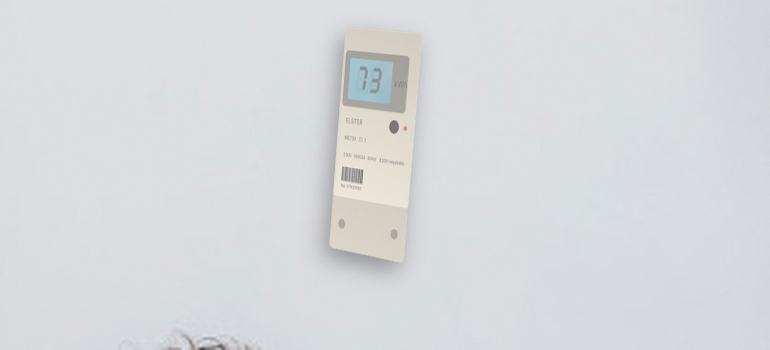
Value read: 73 kWh
